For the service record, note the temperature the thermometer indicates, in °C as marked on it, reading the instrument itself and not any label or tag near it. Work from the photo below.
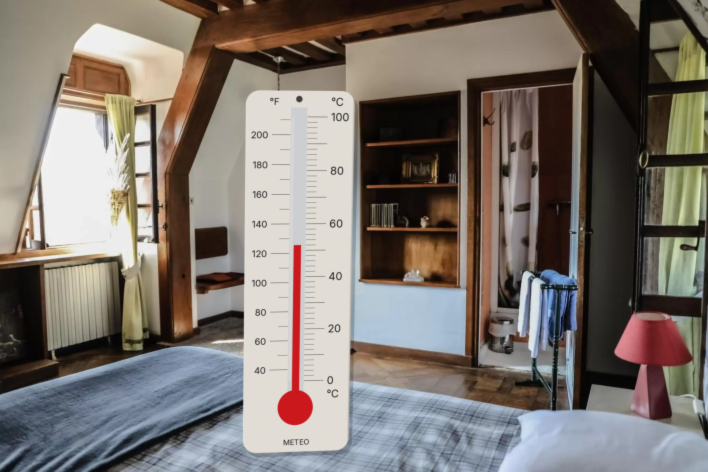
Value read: 52 °C
